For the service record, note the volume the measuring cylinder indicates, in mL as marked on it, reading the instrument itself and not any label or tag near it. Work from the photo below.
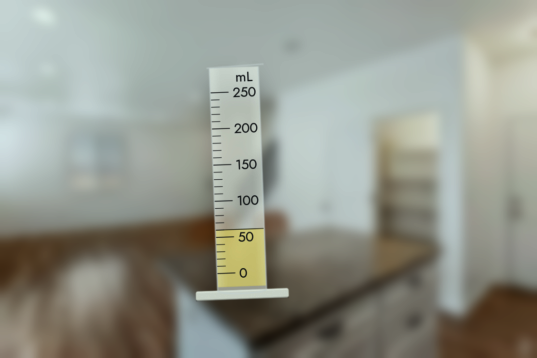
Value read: 60 mL
